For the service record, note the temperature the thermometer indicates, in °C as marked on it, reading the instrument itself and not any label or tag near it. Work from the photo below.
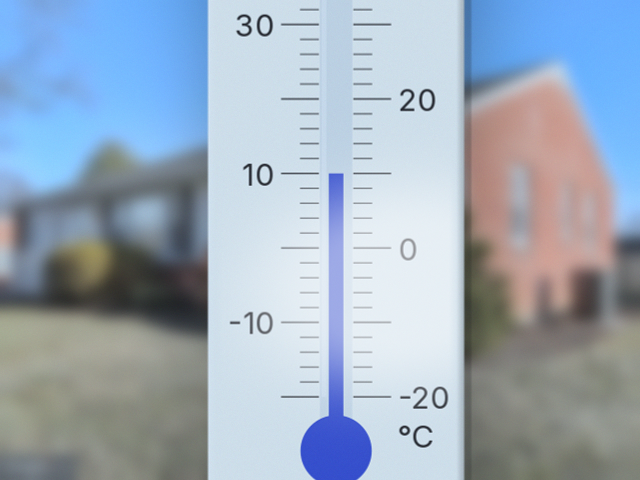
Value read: 10 °C
